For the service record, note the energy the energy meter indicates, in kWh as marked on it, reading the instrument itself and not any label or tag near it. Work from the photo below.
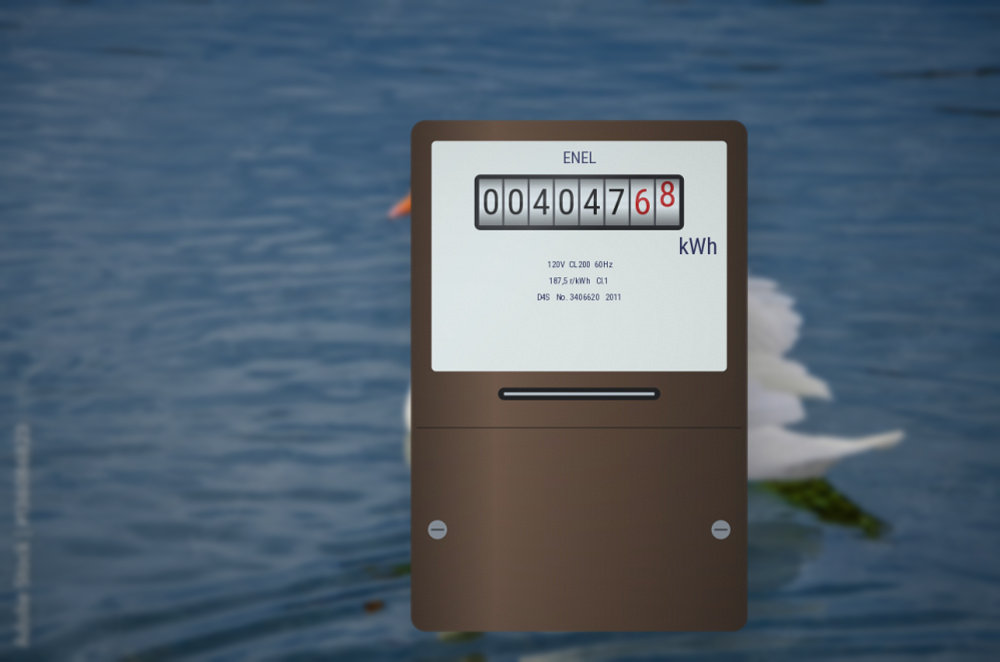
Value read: 4047.68 kWh
